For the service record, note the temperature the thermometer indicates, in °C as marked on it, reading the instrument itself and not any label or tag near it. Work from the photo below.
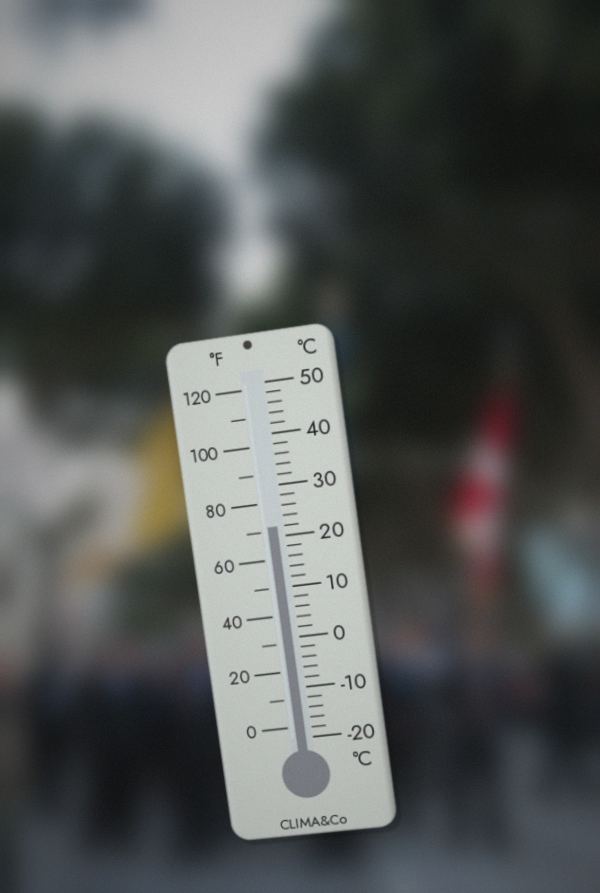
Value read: 22 °C
